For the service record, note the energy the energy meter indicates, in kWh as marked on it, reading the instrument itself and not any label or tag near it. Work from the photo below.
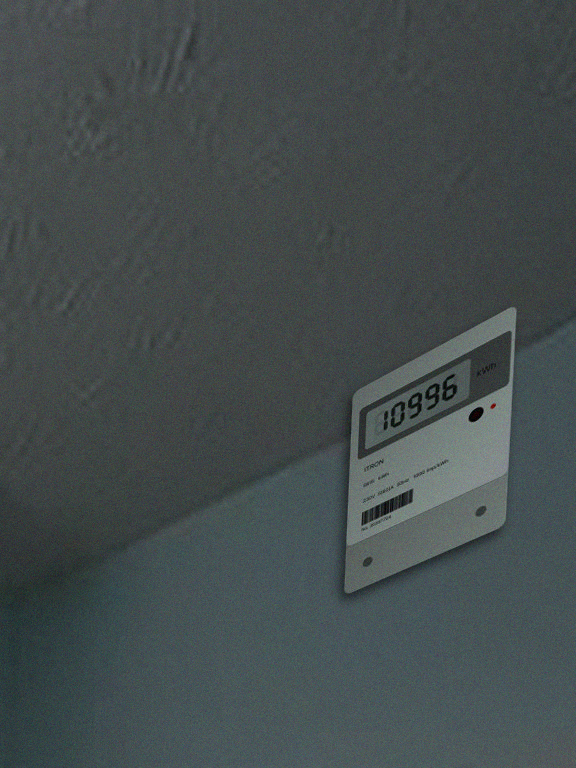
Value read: 10996 kWh
